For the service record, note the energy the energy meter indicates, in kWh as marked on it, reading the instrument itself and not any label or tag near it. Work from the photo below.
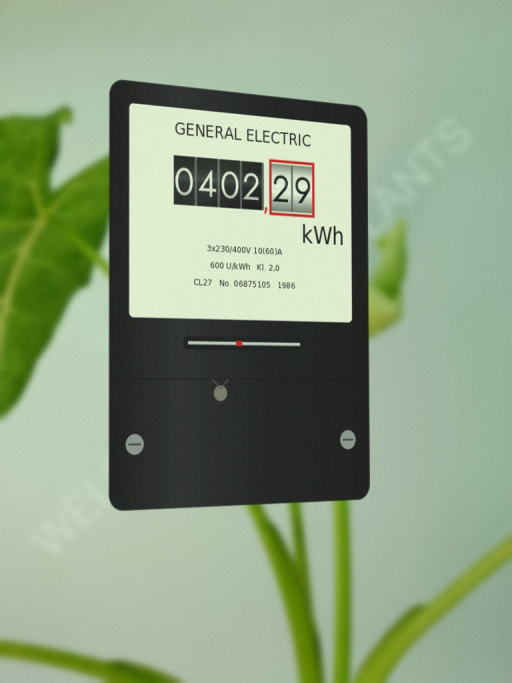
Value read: 402.29 kWh
